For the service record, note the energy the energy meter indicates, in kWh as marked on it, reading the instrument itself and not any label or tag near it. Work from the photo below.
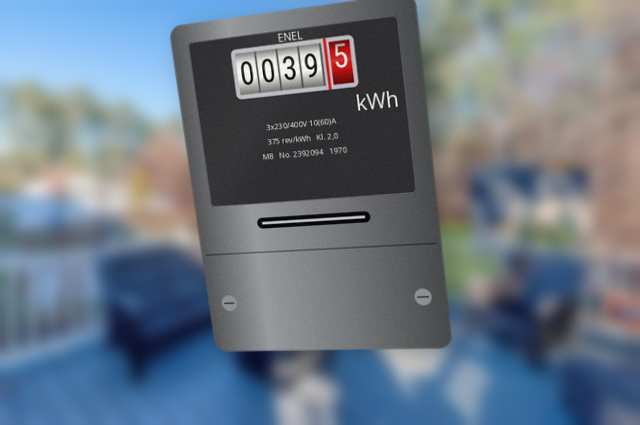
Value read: 39.5 kWh
